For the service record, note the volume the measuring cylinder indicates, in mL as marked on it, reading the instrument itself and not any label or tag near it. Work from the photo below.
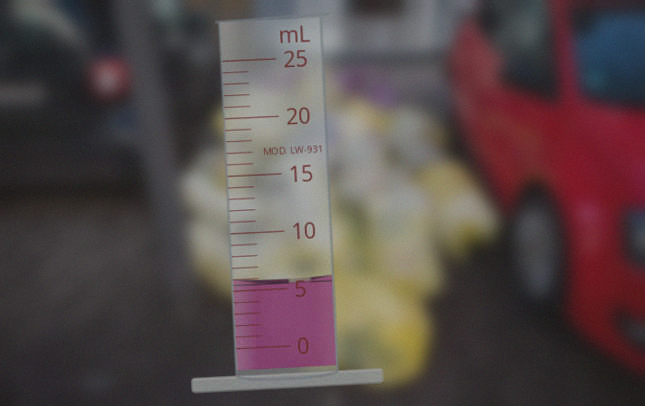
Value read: 5.5 mL
